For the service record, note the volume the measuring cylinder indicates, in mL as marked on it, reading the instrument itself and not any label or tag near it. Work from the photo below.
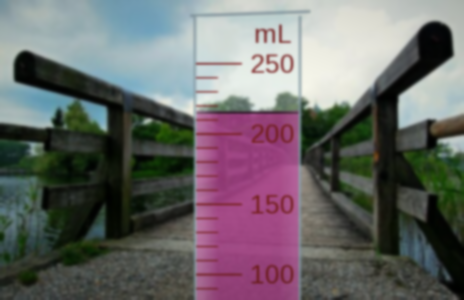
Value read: 215 mL
